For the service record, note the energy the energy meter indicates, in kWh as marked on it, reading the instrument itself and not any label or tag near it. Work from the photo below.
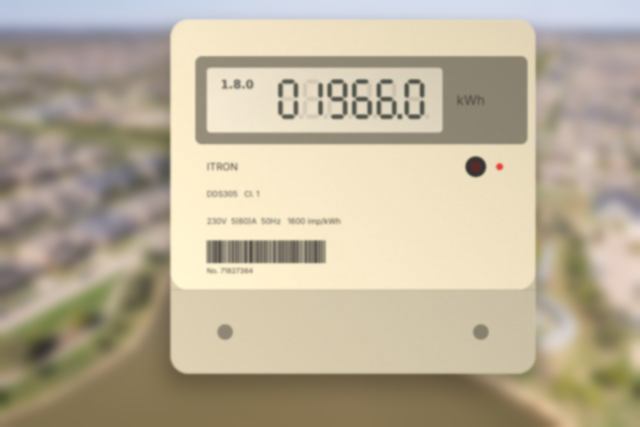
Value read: 1966.0 kWh
